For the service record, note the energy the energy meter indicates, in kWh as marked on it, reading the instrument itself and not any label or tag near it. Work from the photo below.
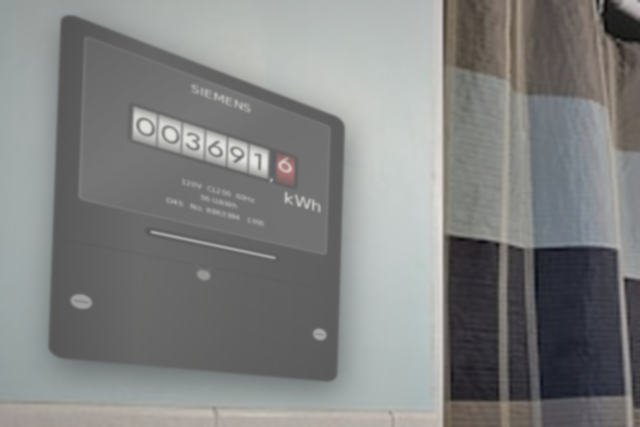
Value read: 3691.6 kWh
